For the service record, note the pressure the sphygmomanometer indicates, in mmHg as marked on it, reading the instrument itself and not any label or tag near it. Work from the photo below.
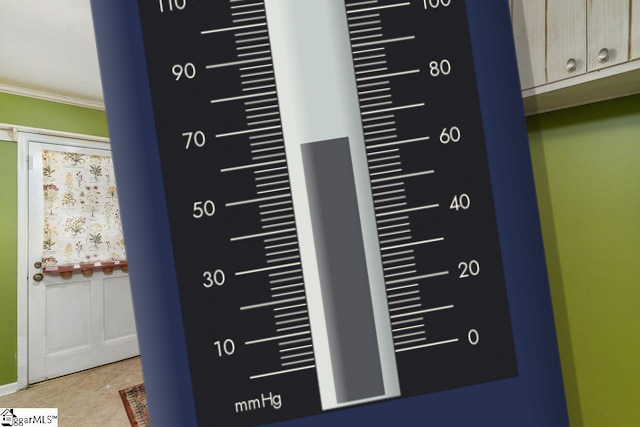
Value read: 64 mmHg
